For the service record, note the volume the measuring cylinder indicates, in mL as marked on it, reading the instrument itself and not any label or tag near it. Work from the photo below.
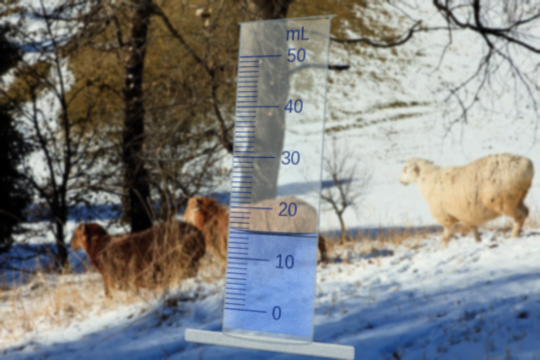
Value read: 15 mL
